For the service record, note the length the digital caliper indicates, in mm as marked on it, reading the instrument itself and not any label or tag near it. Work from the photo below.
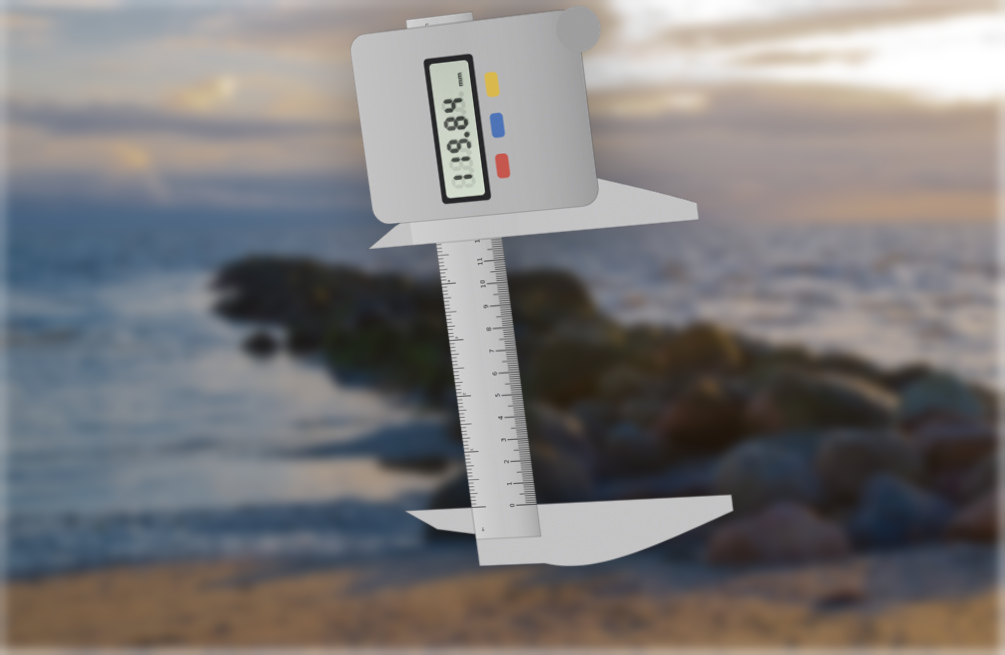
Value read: 119.84 mm
